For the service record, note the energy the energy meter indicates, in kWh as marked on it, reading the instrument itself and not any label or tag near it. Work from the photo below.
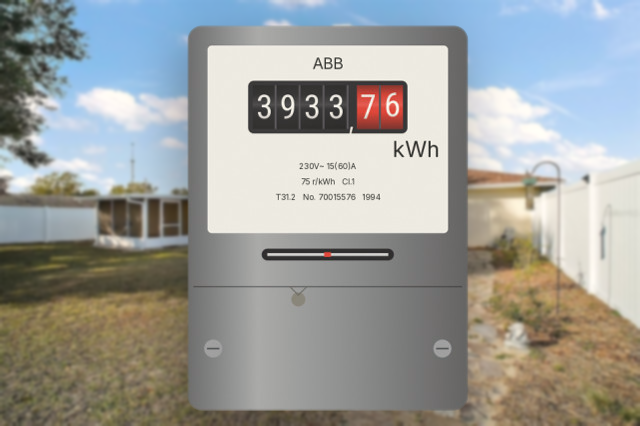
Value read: 3933.76 kWh
